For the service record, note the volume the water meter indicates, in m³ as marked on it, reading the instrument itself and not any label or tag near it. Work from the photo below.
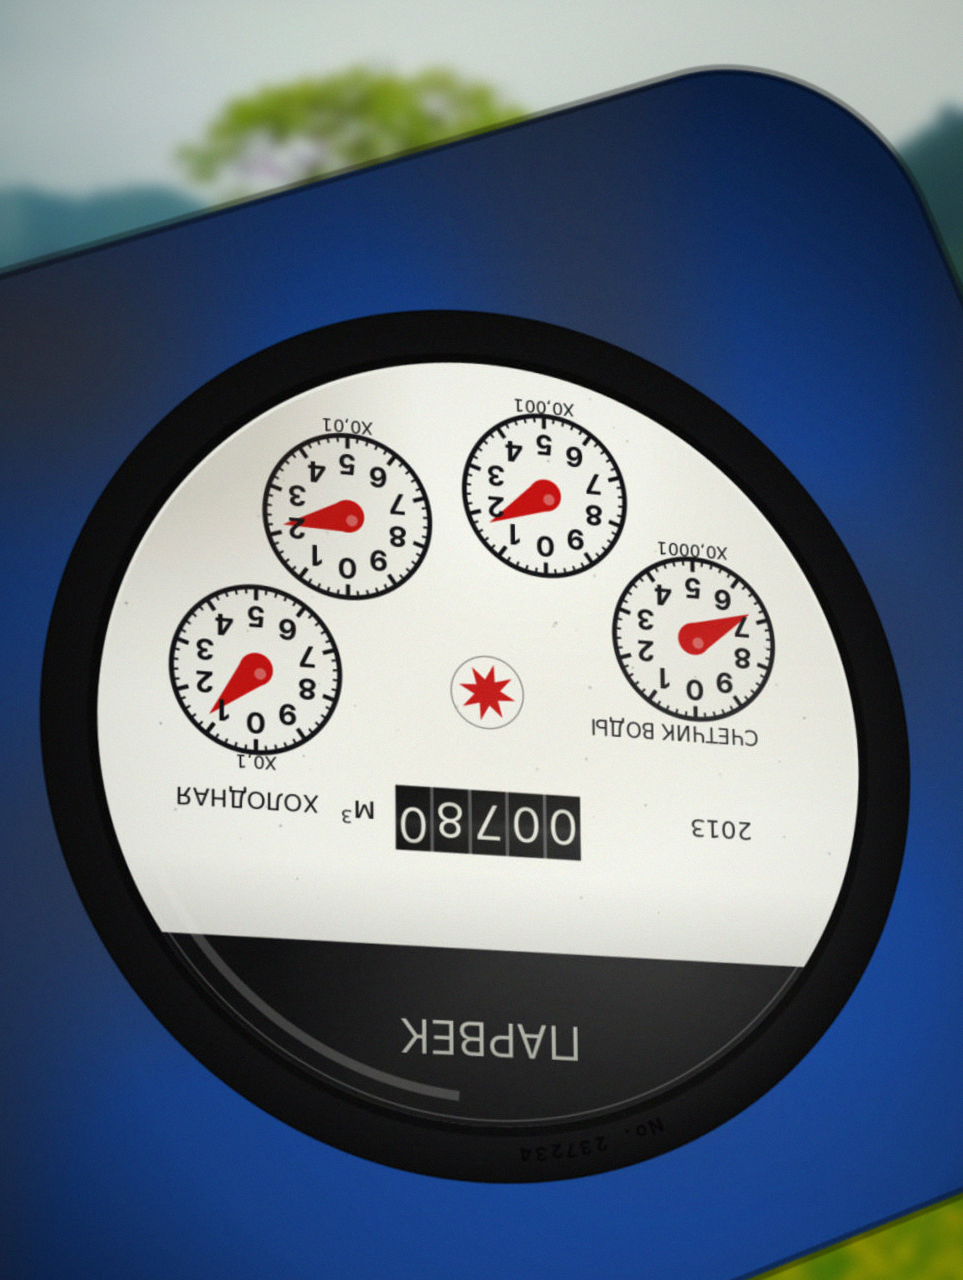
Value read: 780.1216 m³
